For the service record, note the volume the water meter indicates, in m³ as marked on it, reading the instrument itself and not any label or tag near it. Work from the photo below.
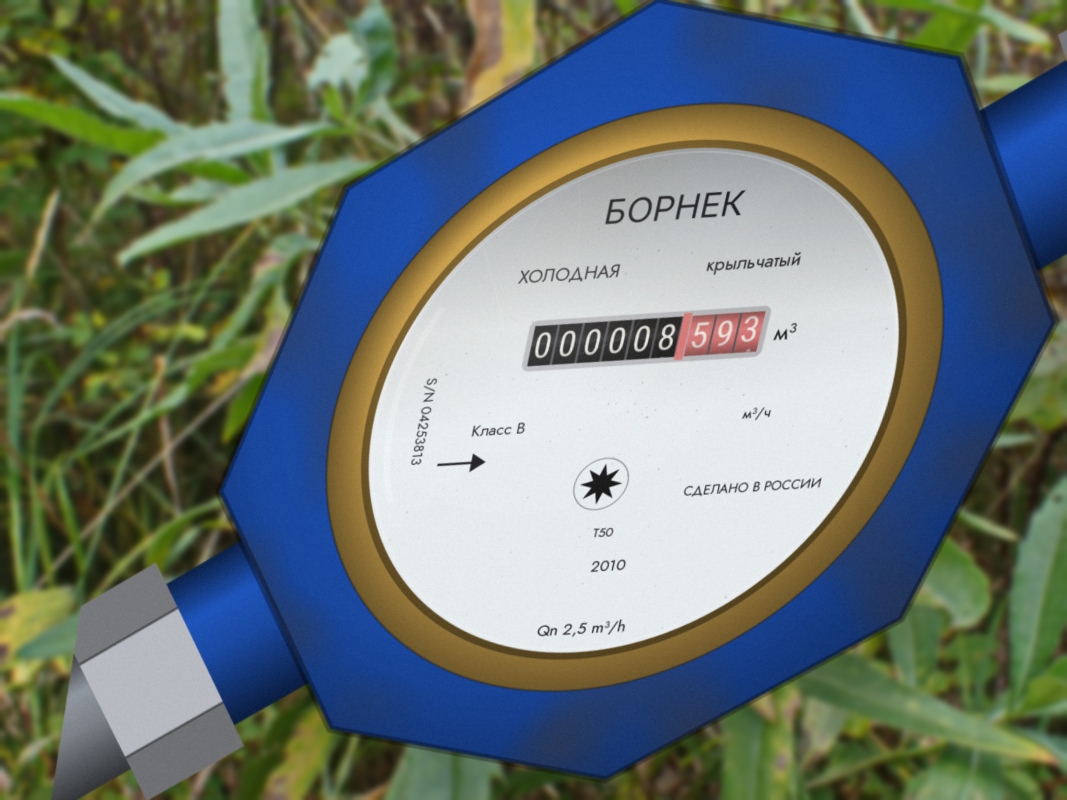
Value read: 8.593 m³
